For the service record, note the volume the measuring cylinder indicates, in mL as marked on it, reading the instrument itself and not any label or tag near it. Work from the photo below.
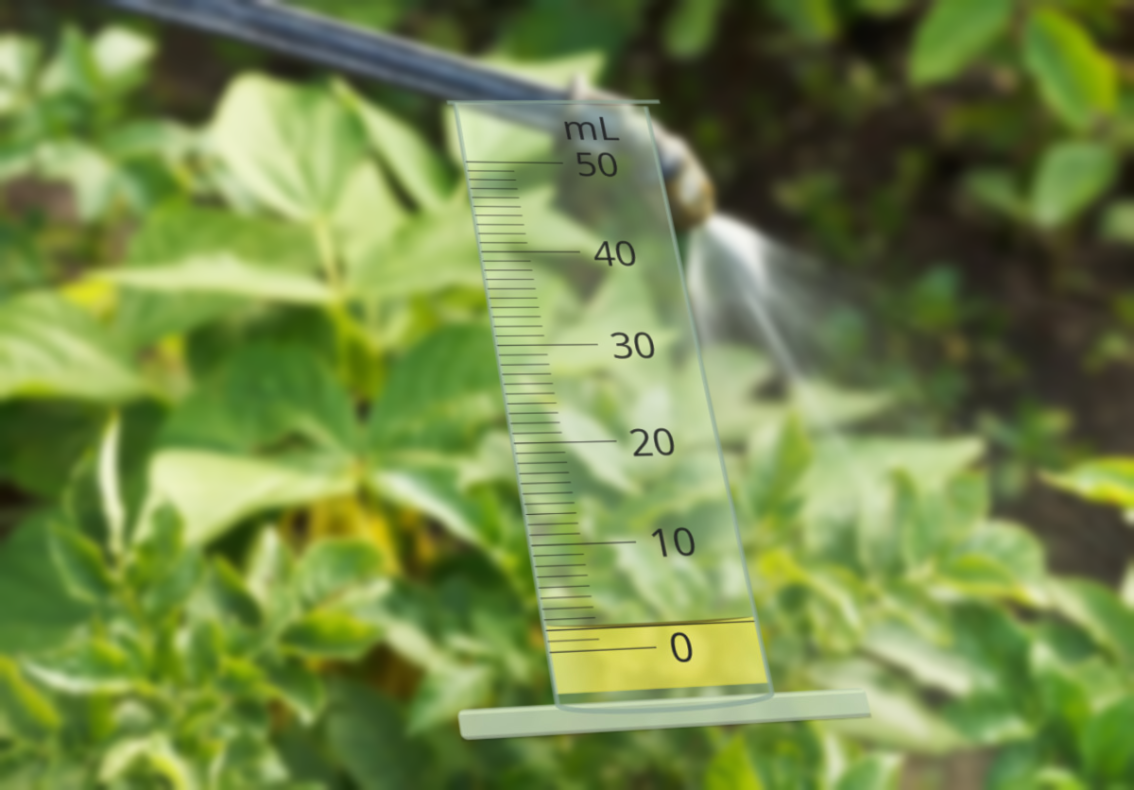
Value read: 2 mL
